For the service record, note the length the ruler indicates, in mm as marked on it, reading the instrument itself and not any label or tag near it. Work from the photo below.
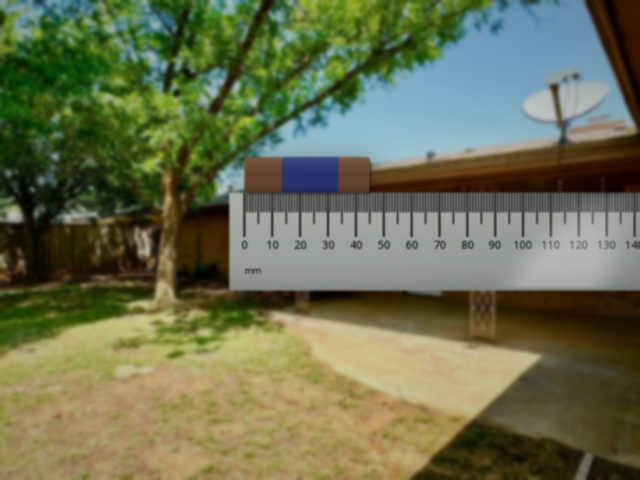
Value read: 45 mm
